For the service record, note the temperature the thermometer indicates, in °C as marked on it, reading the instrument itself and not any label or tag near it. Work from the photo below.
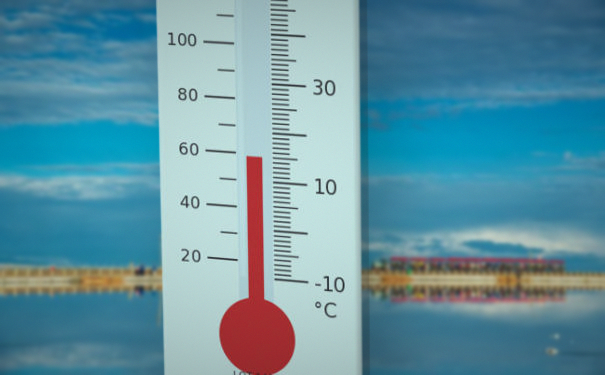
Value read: 15 °C
